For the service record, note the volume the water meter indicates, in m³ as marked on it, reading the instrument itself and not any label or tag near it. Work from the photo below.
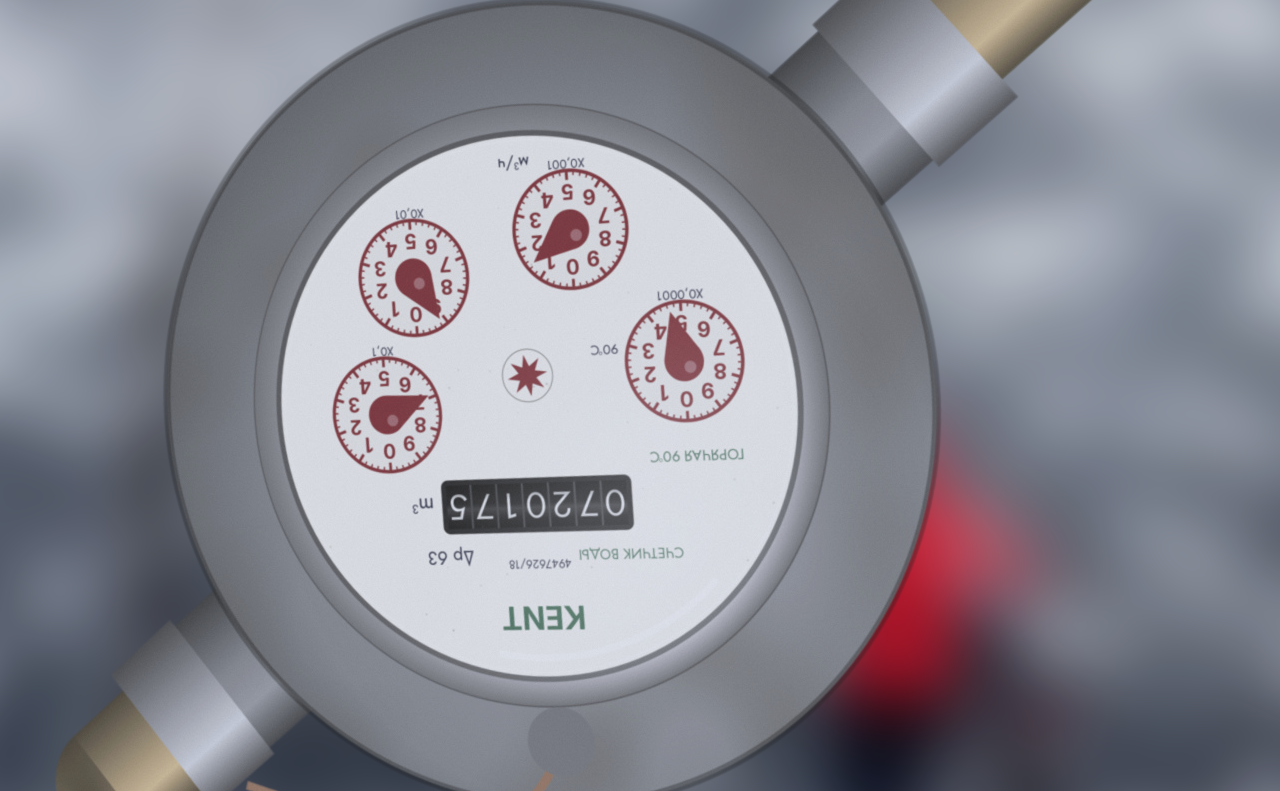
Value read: 720175.6914 m³
